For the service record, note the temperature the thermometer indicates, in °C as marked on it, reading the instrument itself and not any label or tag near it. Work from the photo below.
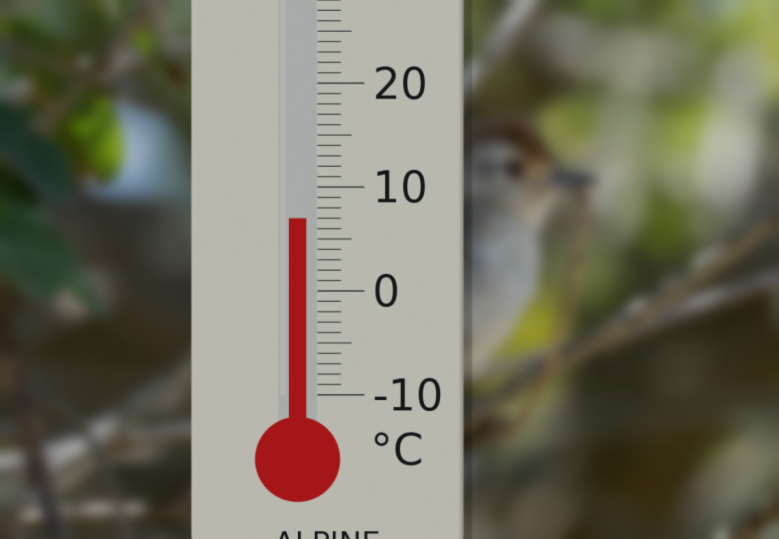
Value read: 7 °C
